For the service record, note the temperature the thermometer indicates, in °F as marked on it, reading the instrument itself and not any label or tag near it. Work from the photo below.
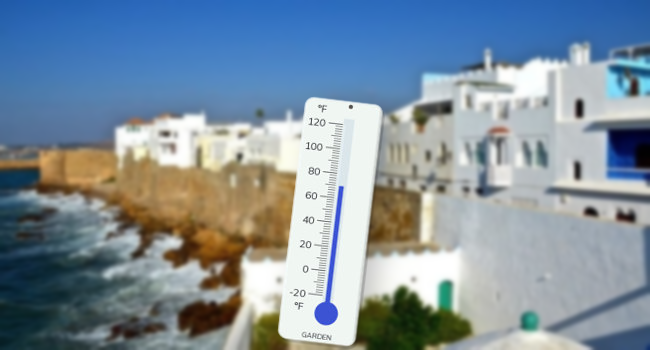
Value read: 70 °F
